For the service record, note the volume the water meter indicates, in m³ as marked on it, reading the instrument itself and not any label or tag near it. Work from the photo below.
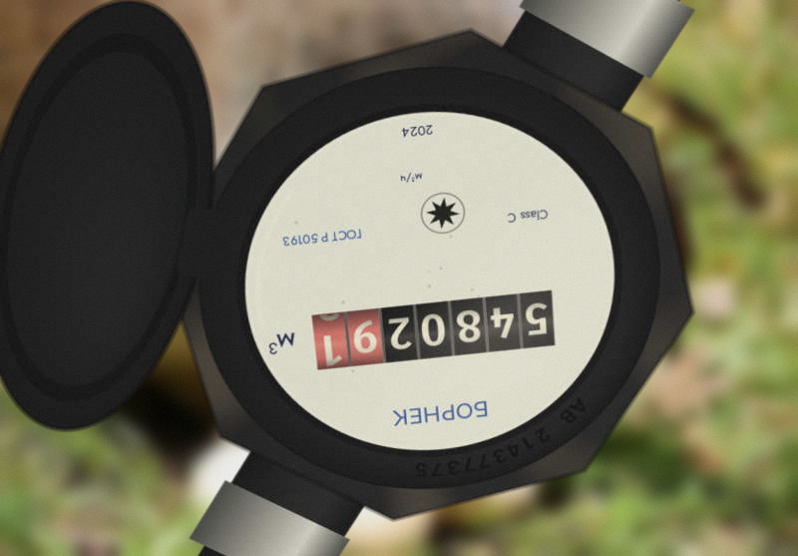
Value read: 54802.91 m³
